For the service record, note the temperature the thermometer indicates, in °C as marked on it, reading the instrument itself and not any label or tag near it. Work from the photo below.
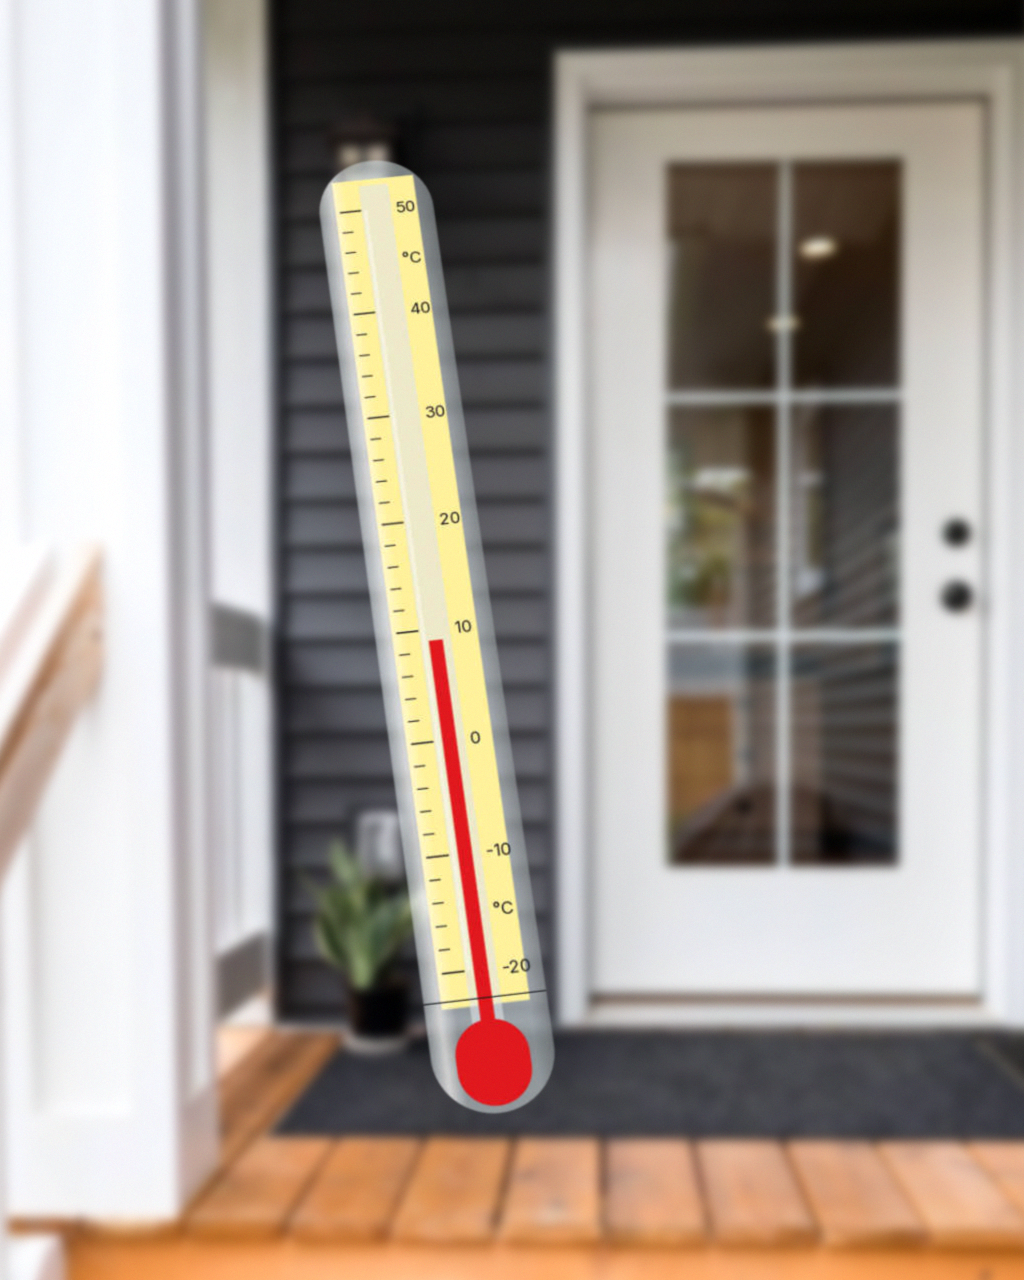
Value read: 9 °C
